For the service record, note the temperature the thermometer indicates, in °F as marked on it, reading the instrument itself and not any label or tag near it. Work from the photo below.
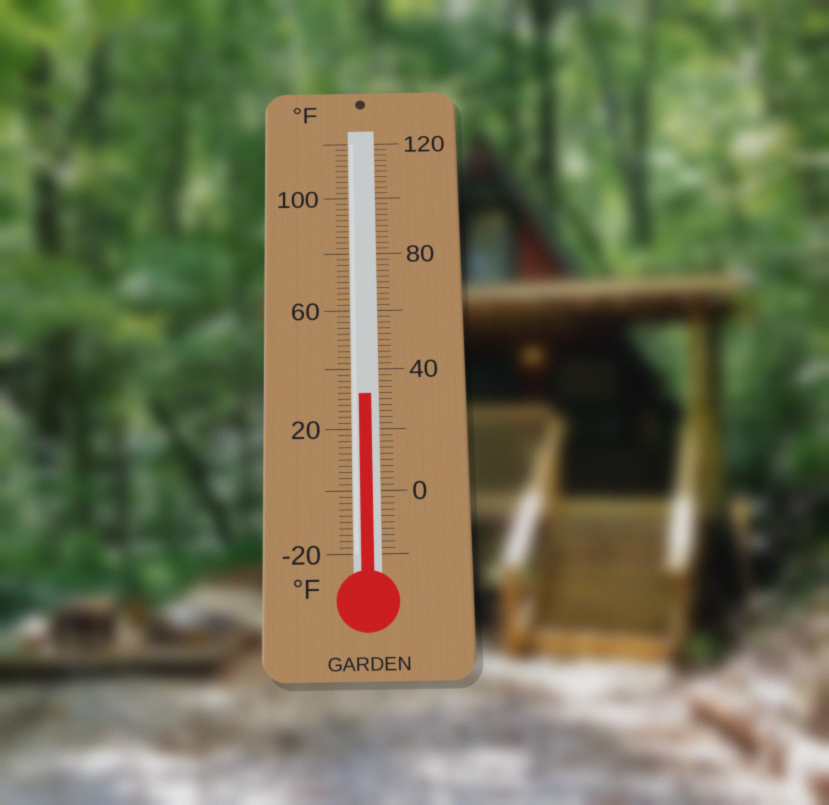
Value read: 32 °F
